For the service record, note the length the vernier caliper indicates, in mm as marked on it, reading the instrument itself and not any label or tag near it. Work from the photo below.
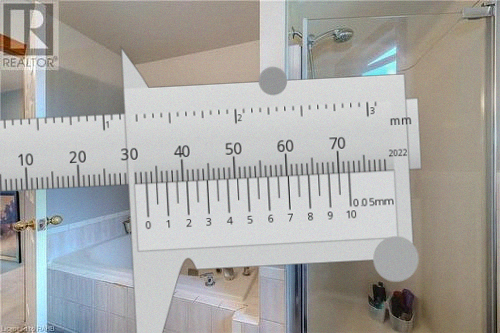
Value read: 33.0 mm
